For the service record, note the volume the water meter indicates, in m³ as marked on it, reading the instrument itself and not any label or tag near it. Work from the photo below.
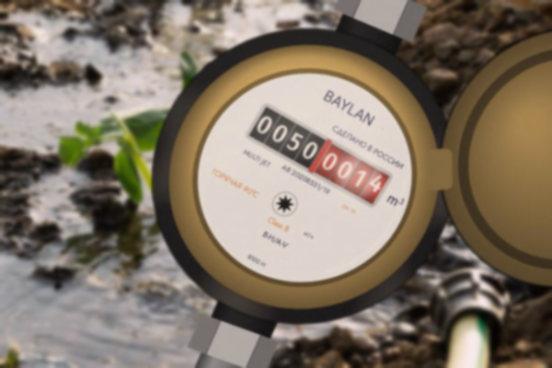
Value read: 50.0014 m³
